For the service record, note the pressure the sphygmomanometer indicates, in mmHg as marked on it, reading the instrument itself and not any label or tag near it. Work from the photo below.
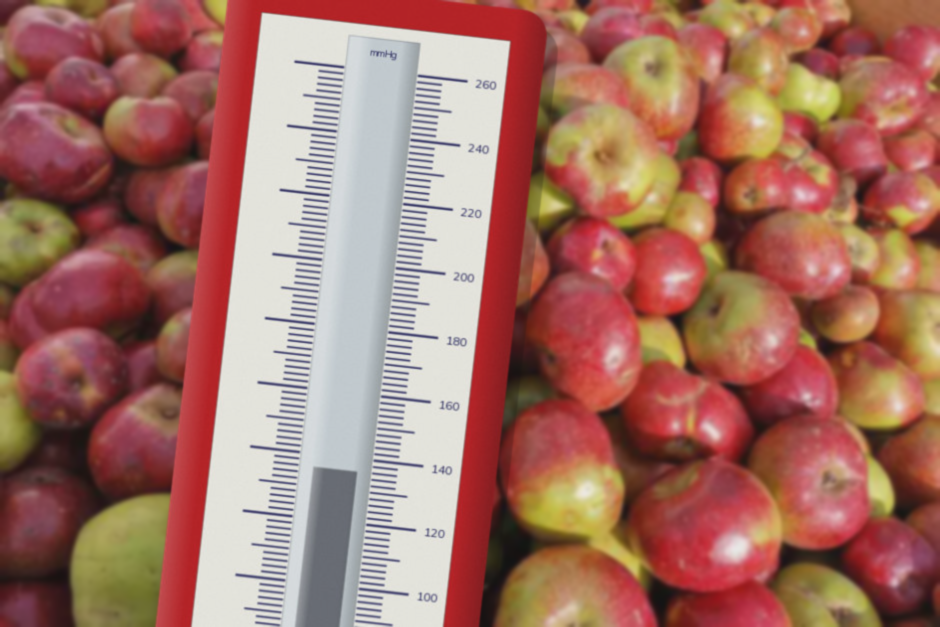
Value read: 136 mmHg
